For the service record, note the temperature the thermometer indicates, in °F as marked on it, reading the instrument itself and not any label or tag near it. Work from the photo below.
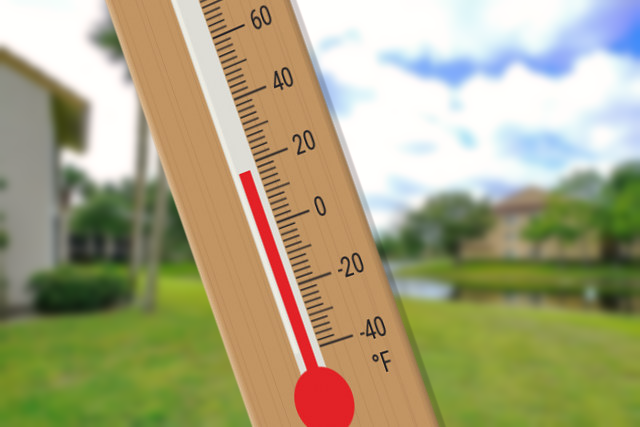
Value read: 18 °F
